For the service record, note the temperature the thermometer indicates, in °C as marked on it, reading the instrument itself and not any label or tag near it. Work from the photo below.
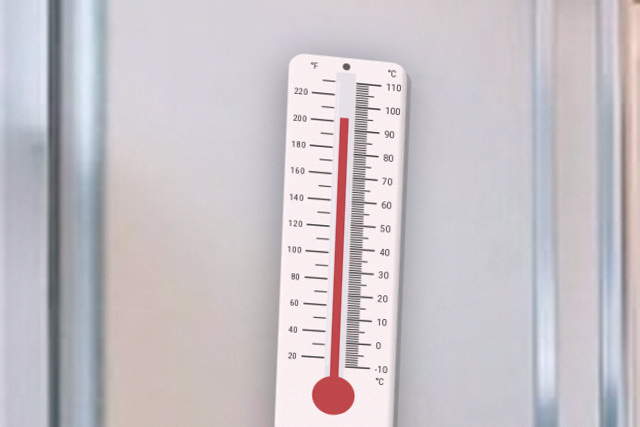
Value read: 95 °C
